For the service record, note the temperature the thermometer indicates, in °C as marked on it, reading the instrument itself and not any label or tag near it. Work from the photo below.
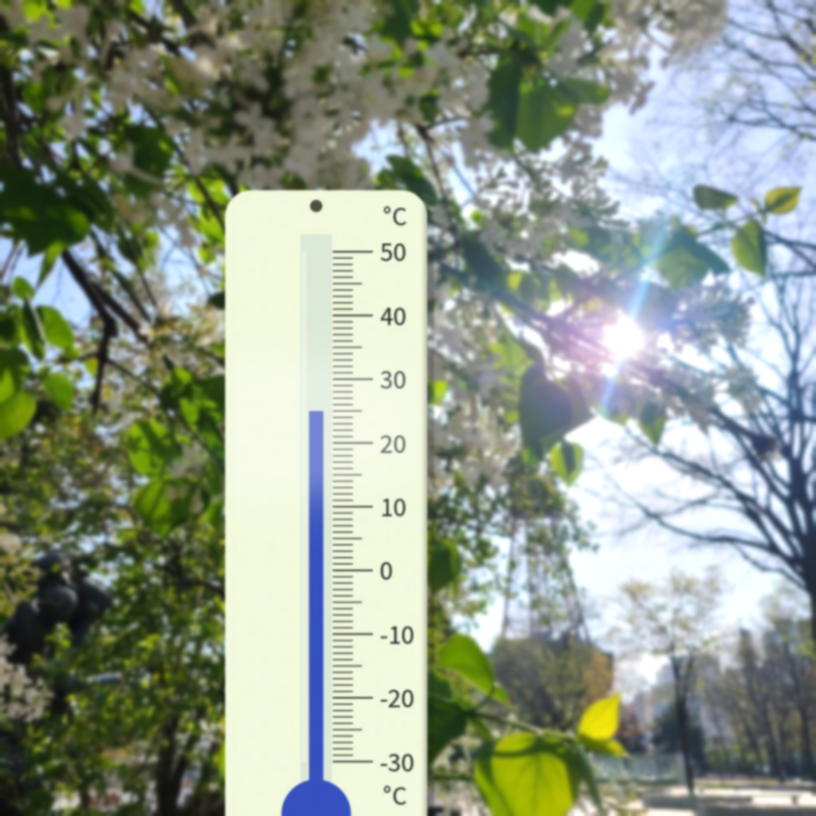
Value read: 25 °C
